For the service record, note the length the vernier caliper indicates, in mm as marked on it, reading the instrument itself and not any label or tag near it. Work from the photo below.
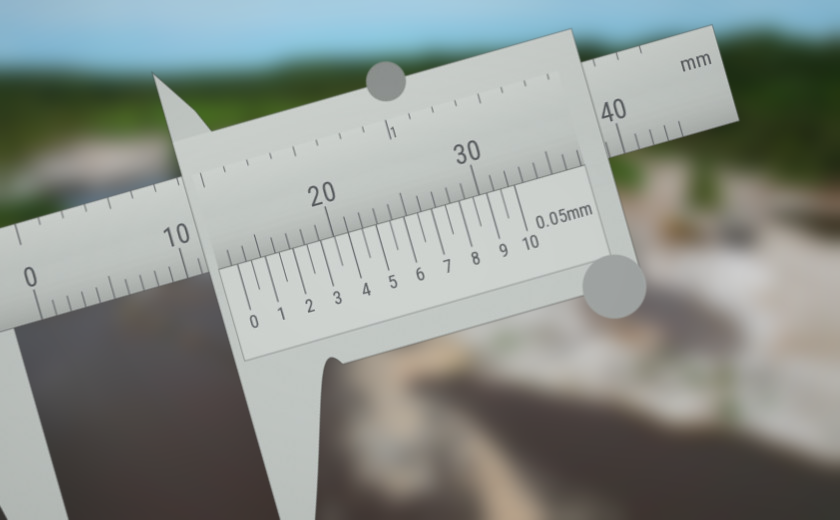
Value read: 13.4 mm
